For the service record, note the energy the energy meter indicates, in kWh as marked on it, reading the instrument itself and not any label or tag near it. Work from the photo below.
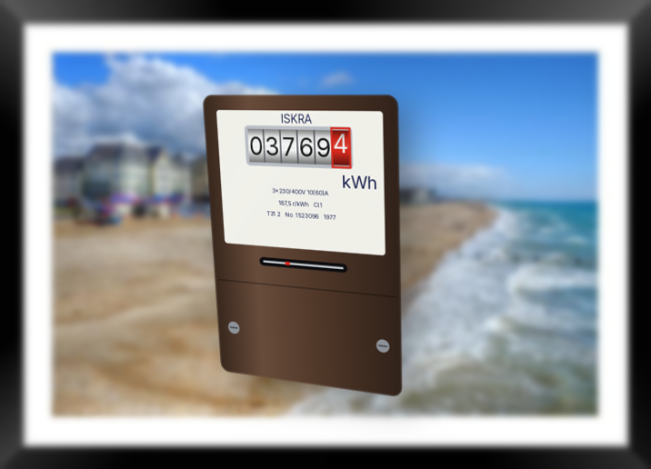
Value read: 3769.4 kWh
